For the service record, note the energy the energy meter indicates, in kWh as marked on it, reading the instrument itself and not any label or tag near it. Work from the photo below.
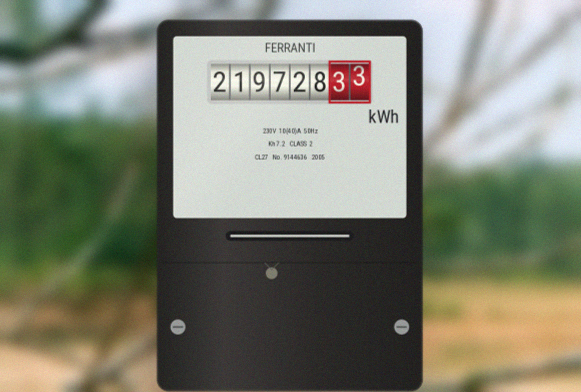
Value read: 219728.33 kWh
